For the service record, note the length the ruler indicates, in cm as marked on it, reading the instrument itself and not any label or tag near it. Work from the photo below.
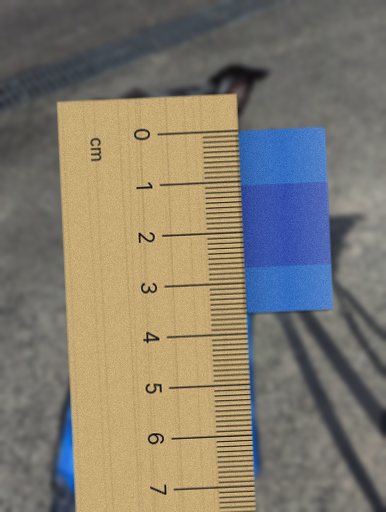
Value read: 3.6 cm
